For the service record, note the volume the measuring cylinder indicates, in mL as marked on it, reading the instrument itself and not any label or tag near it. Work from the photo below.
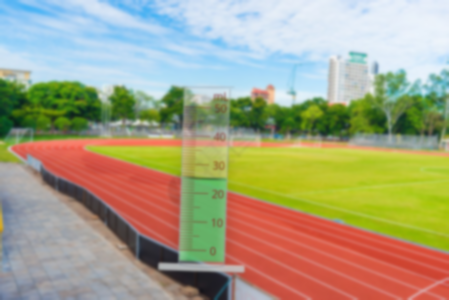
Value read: 25 mL
